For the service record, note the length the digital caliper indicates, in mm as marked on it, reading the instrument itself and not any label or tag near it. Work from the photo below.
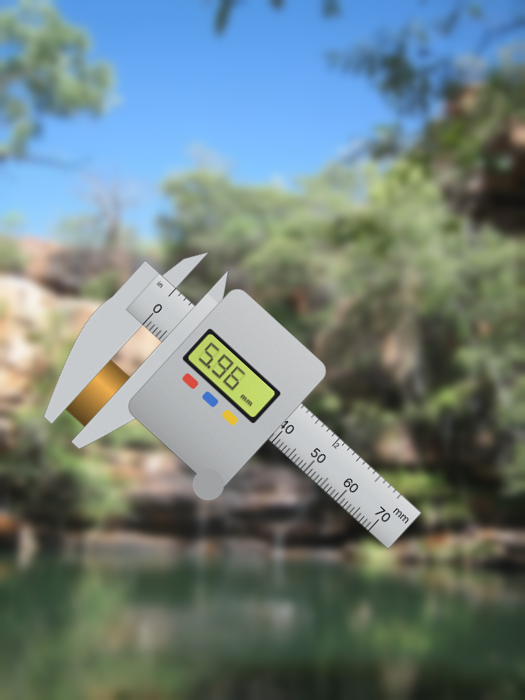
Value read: 5.96 mm
